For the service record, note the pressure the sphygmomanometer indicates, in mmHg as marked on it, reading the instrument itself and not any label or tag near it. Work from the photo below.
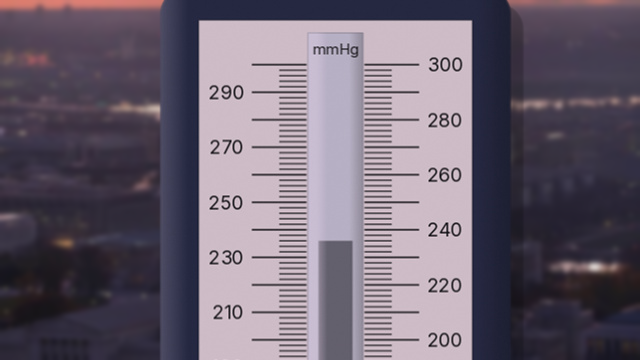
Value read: 236 mmHg
